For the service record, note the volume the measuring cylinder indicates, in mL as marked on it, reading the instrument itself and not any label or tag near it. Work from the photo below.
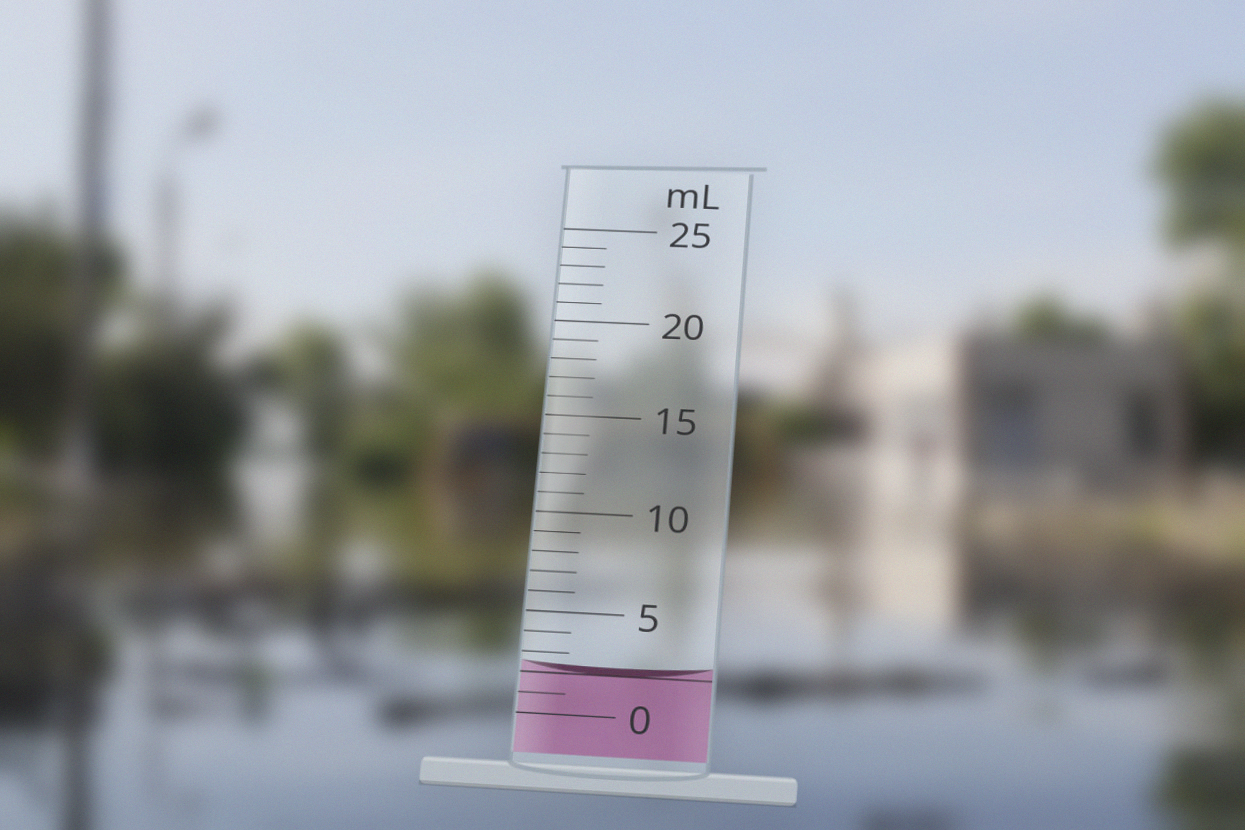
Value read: 2 mL
